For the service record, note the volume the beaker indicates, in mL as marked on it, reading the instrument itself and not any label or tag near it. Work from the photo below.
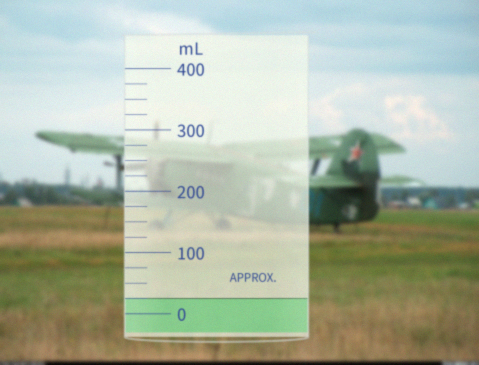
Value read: 25 mL
